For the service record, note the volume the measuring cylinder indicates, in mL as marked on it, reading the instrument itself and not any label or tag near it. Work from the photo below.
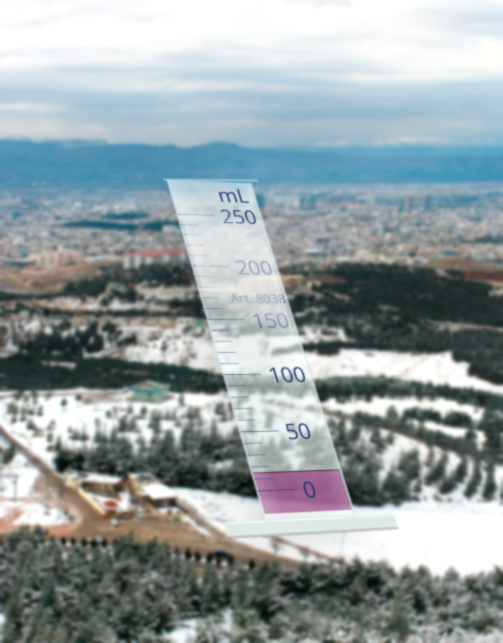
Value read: 15 mL
